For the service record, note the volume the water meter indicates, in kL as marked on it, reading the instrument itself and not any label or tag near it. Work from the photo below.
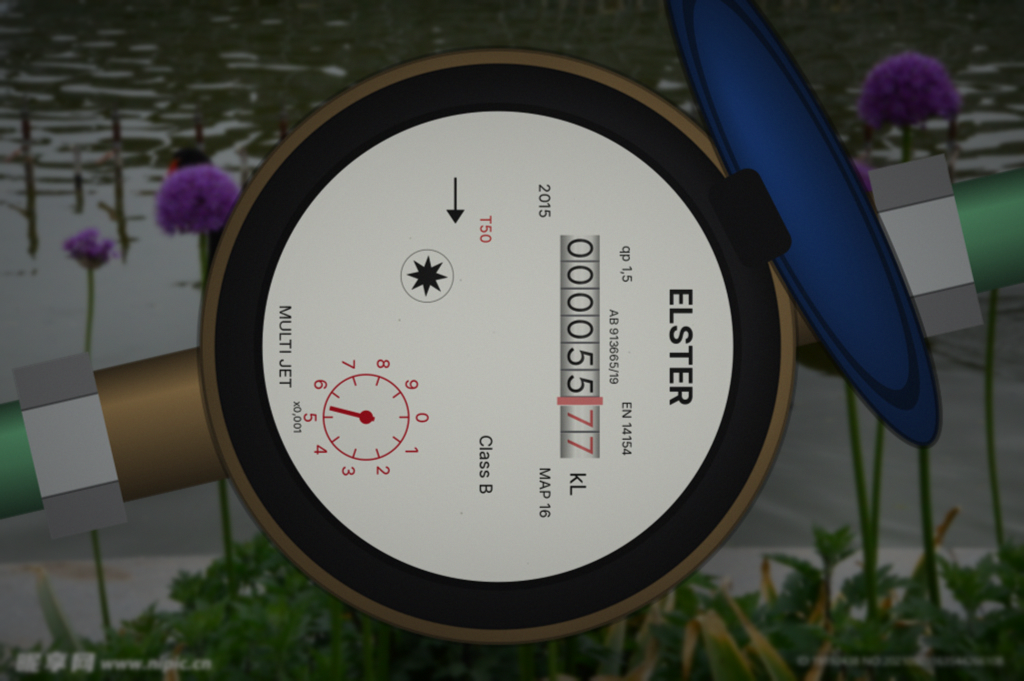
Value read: 55.775 kL
